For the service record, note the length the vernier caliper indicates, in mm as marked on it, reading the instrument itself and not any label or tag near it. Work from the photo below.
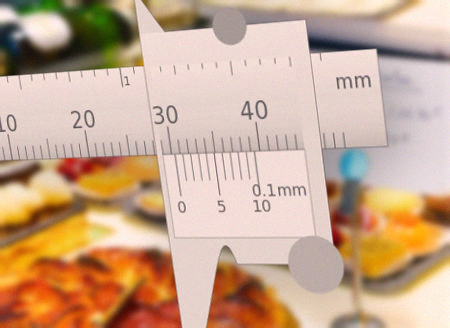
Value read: 30.4 mm
